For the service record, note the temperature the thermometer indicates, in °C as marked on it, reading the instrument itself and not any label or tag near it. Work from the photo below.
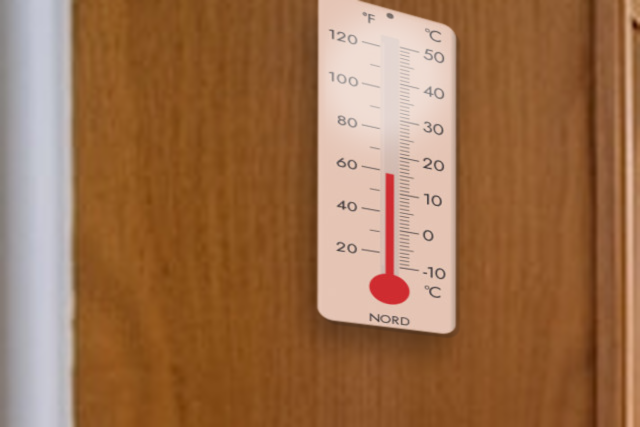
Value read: 15 °C
